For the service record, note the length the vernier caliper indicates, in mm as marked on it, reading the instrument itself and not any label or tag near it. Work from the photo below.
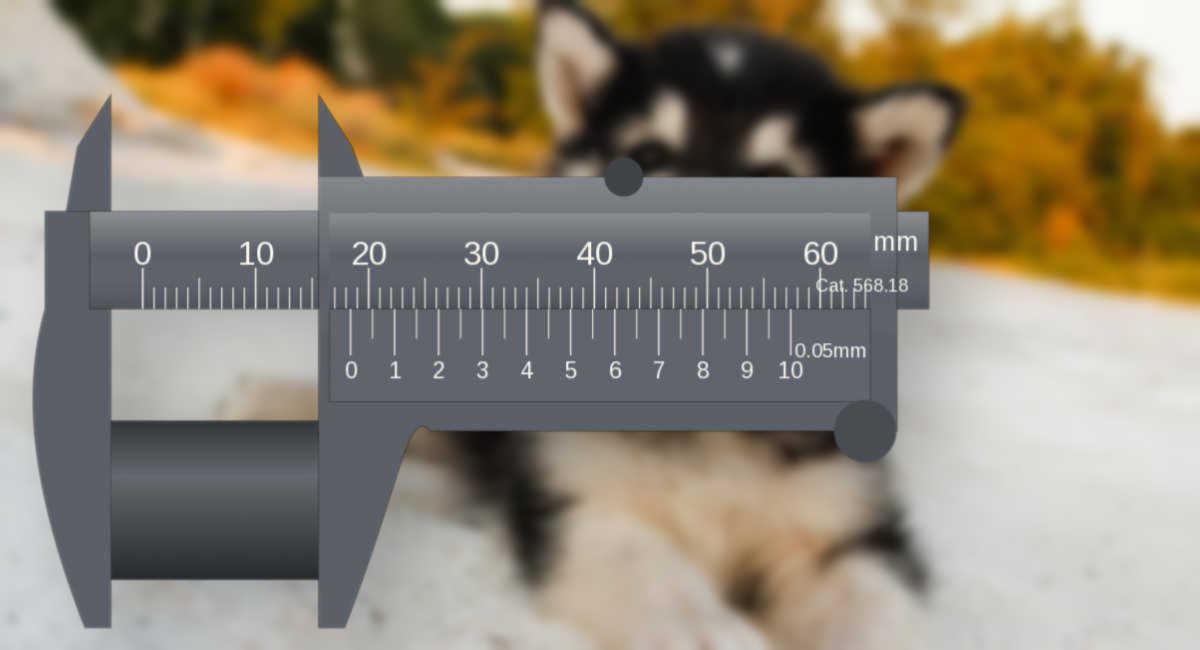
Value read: 18.4 mm
